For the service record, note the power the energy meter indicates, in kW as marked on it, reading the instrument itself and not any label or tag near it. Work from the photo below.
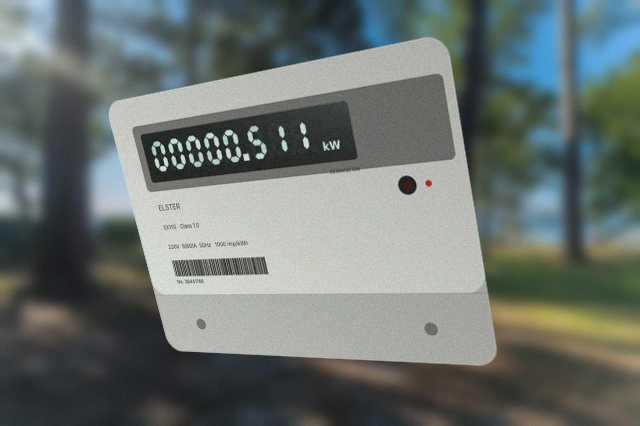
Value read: 0.511 kW
